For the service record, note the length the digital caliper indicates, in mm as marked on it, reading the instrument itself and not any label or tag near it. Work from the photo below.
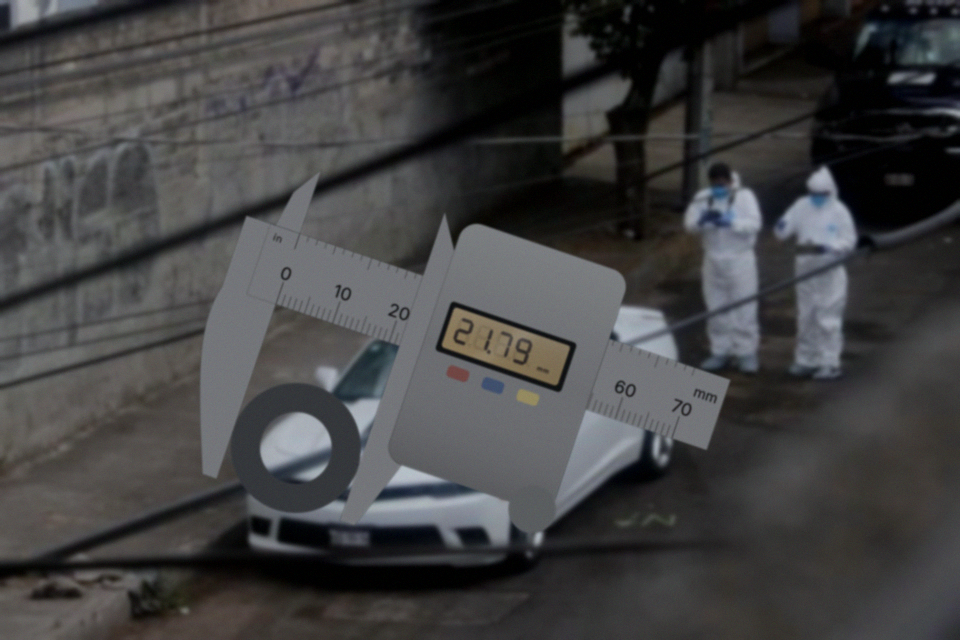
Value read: 21.79 mm
